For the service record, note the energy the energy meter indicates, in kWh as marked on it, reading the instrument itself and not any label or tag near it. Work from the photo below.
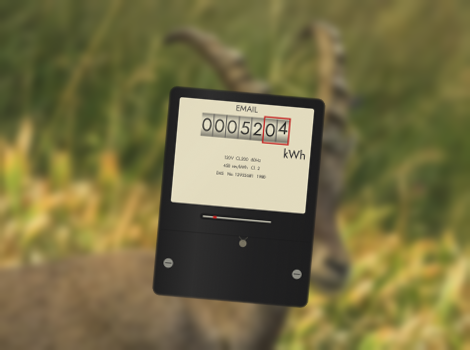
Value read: 52.04 kWh
